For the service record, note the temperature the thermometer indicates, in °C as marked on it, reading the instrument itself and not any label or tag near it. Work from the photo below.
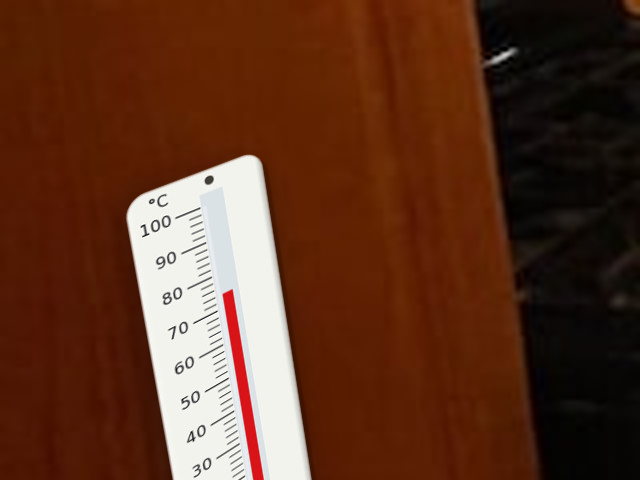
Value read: 74 °C
